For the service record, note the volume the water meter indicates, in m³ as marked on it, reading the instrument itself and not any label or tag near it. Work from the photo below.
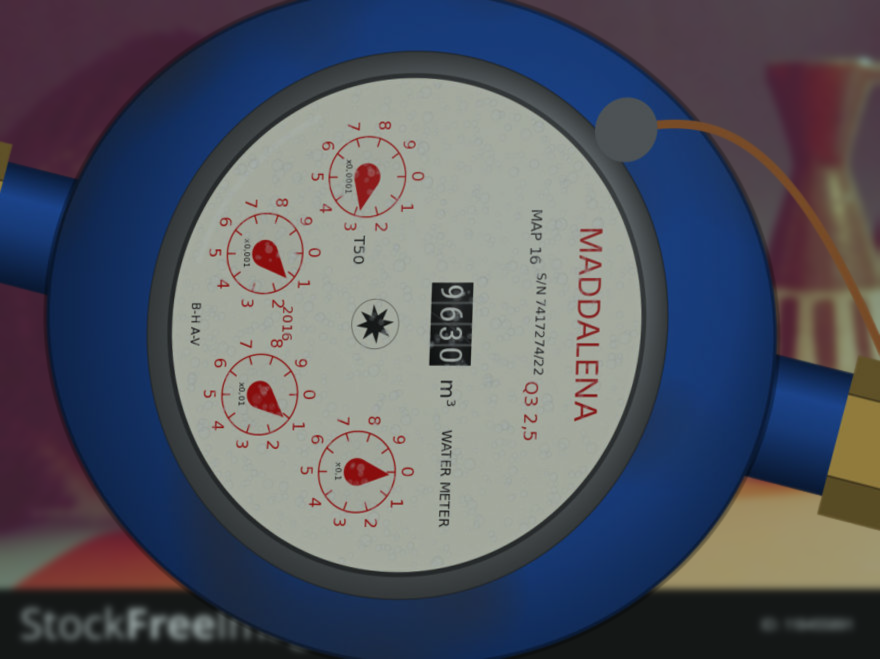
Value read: 9630.0112 m³
